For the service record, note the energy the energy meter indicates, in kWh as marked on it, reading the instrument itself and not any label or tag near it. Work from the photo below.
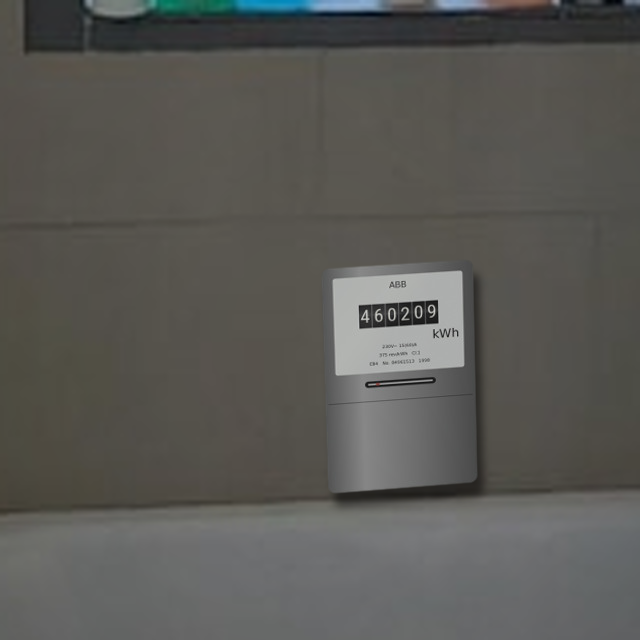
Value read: 460209 kWh
